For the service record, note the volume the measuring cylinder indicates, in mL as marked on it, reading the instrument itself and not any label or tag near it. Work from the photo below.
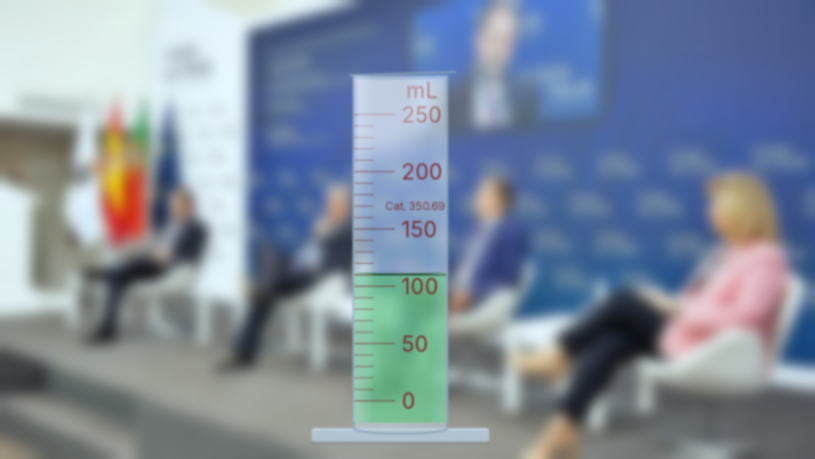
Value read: 110 mL
